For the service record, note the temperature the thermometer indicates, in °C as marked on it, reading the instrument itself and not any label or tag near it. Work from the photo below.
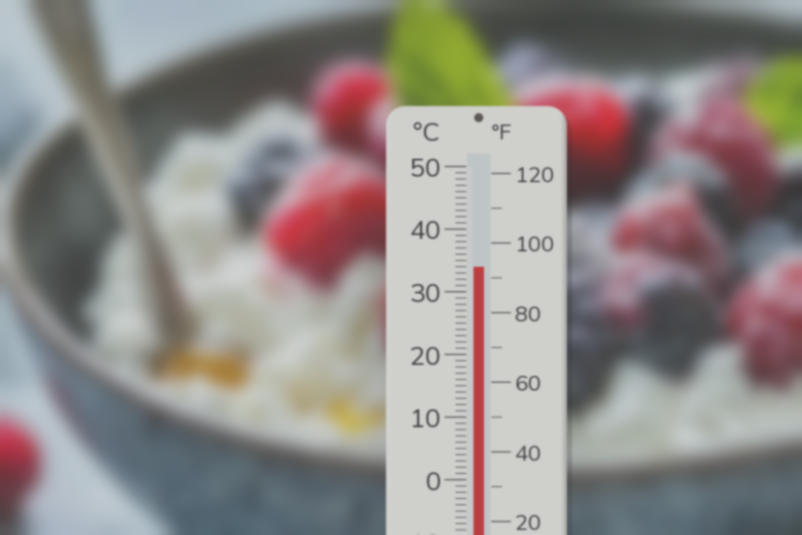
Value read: 34 °C
